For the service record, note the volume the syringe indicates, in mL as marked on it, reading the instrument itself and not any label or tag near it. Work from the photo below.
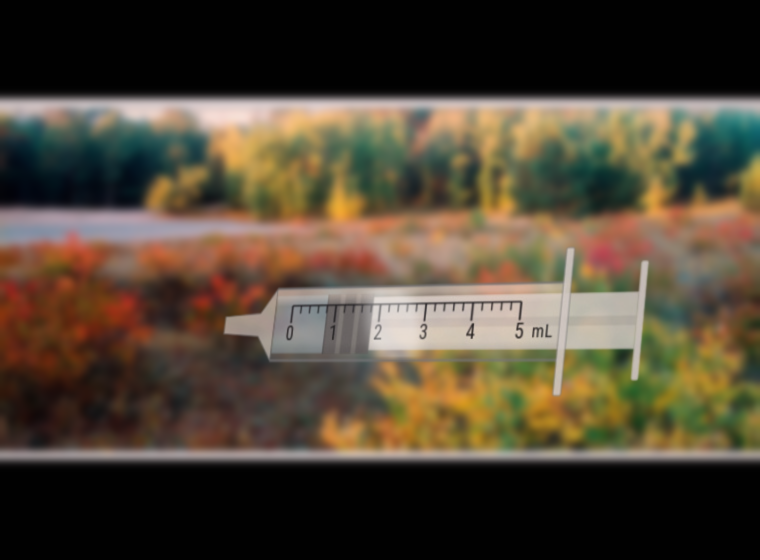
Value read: 0.8 mL
